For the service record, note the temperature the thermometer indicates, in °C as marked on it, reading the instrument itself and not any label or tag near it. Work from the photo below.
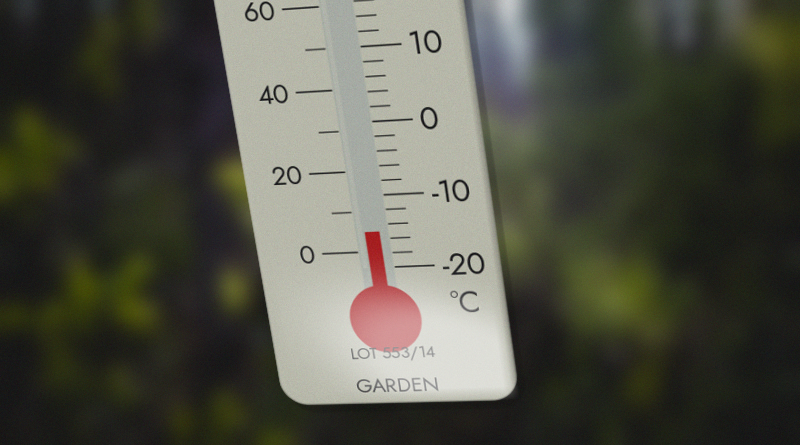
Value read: -15 °C
